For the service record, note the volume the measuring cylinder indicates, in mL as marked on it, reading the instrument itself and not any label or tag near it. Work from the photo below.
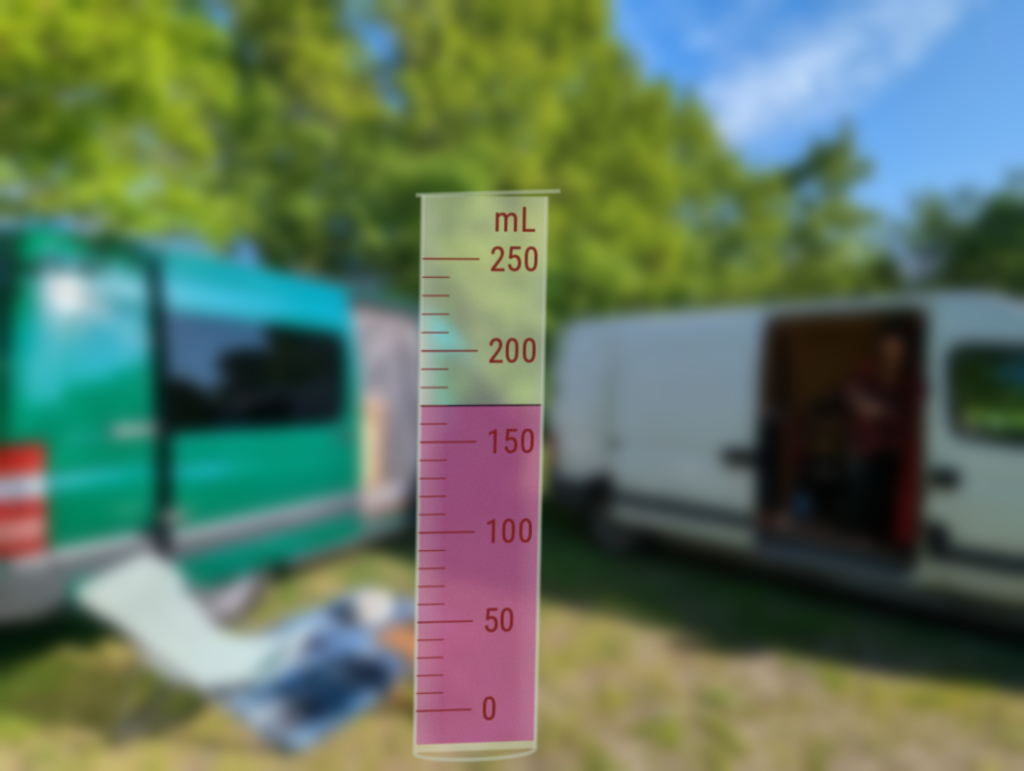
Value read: 170 mL
